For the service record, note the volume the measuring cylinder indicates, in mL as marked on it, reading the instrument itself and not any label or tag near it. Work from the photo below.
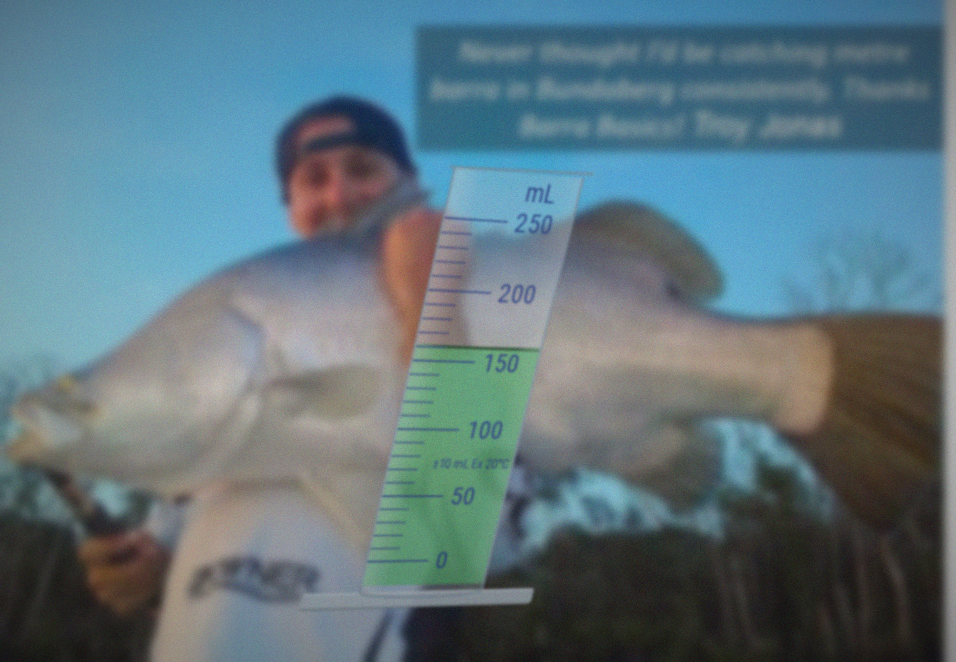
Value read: 160 mL
